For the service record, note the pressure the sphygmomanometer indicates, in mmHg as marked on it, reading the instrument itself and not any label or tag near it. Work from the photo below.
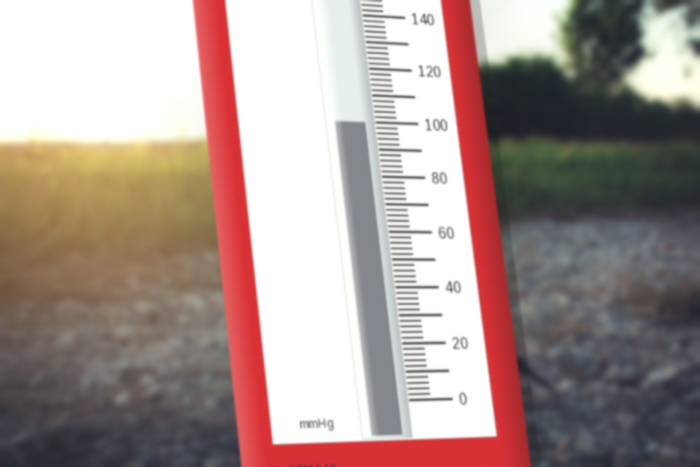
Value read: 100 mmHg
